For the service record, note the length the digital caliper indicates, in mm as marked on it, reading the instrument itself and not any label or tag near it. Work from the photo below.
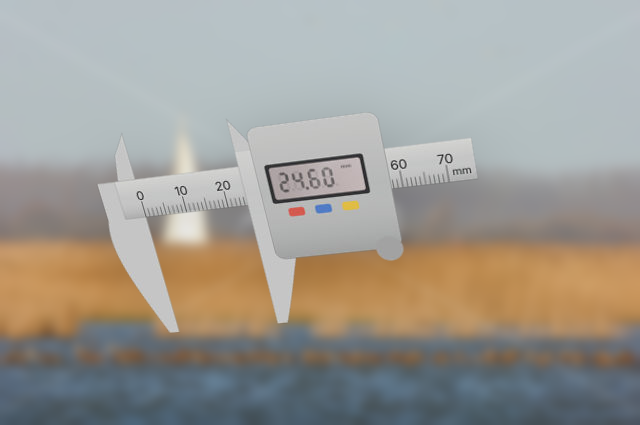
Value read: 24.60 mm
